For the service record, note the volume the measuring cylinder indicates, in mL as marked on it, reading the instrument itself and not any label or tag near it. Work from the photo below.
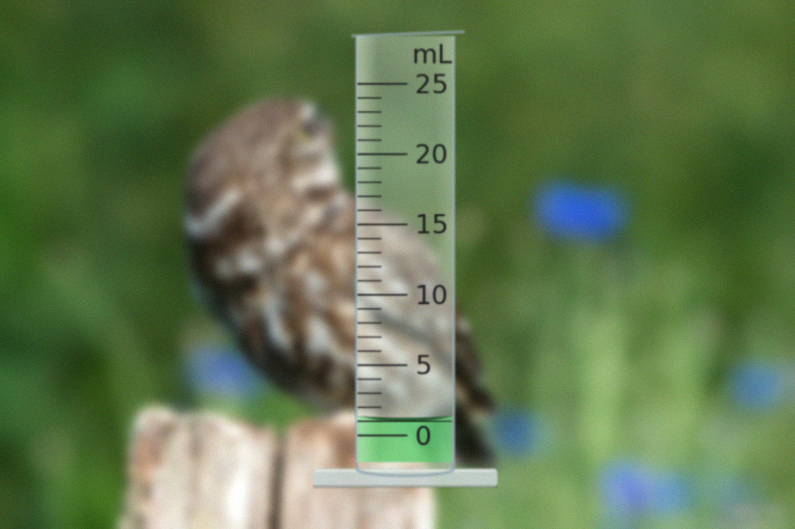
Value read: 1 mL
